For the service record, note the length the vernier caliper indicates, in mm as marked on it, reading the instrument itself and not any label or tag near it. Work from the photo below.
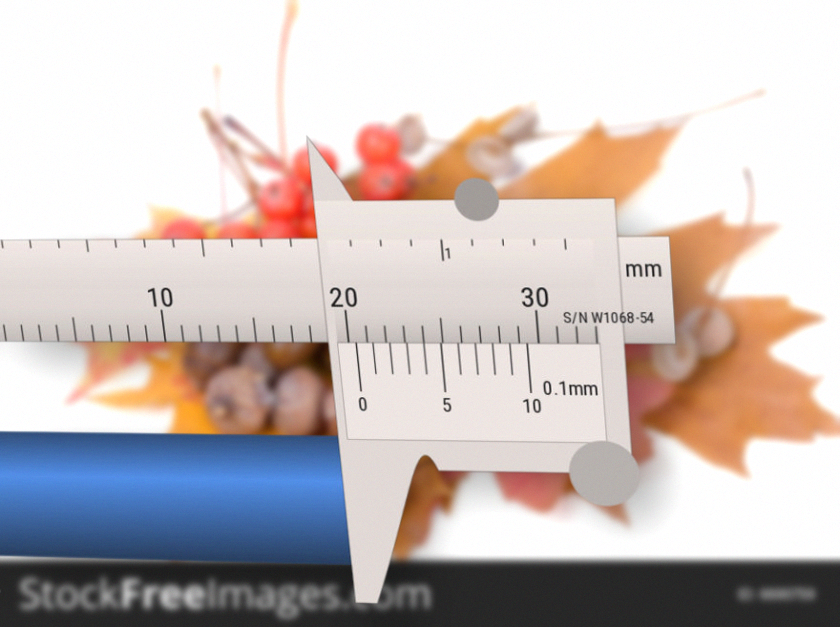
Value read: 20.4 mm
